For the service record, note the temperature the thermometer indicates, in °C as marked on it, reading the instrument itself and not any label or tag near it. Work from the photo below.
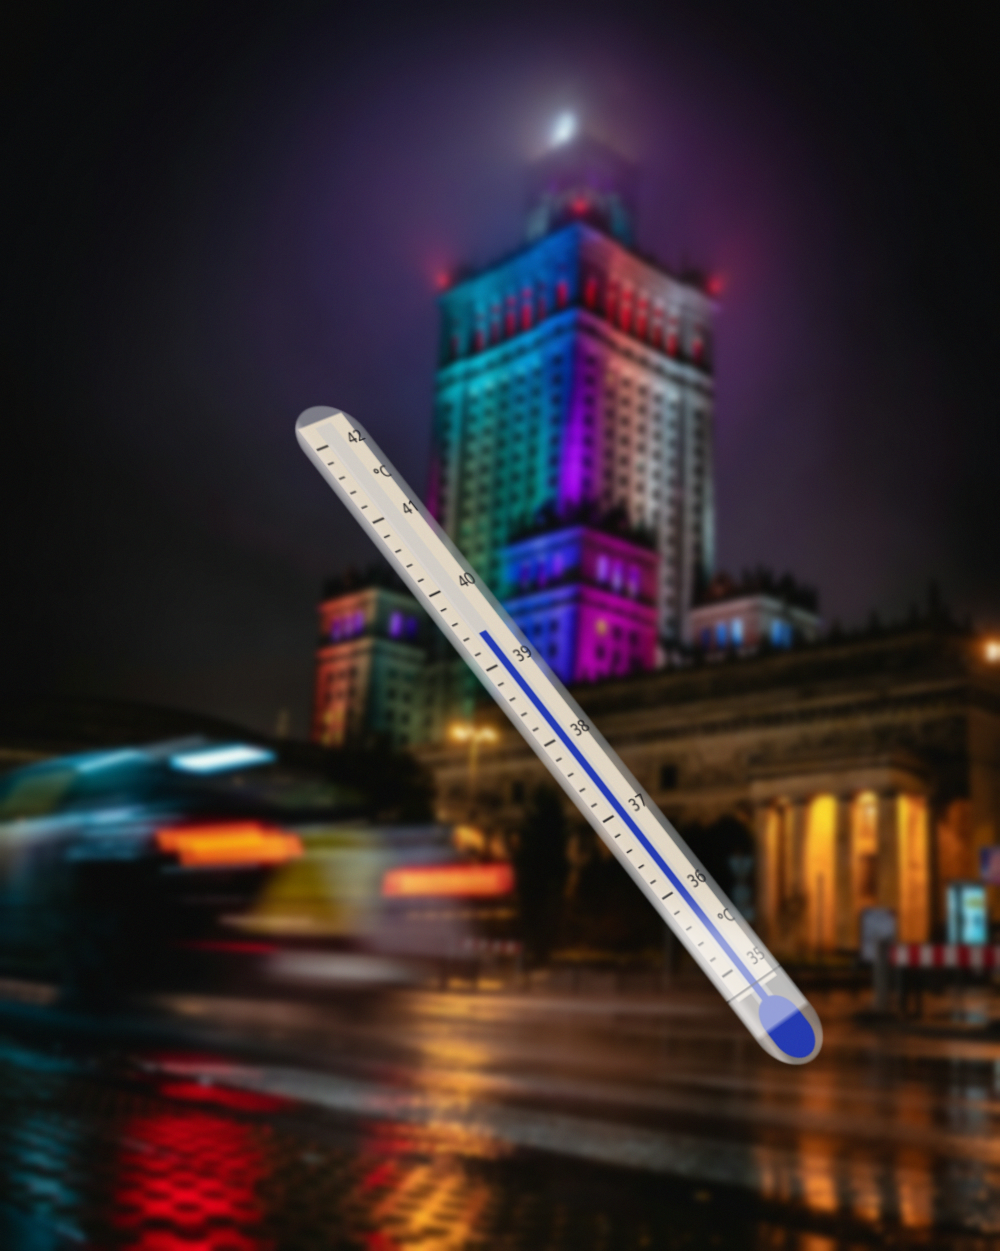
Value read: 39.4 °C
